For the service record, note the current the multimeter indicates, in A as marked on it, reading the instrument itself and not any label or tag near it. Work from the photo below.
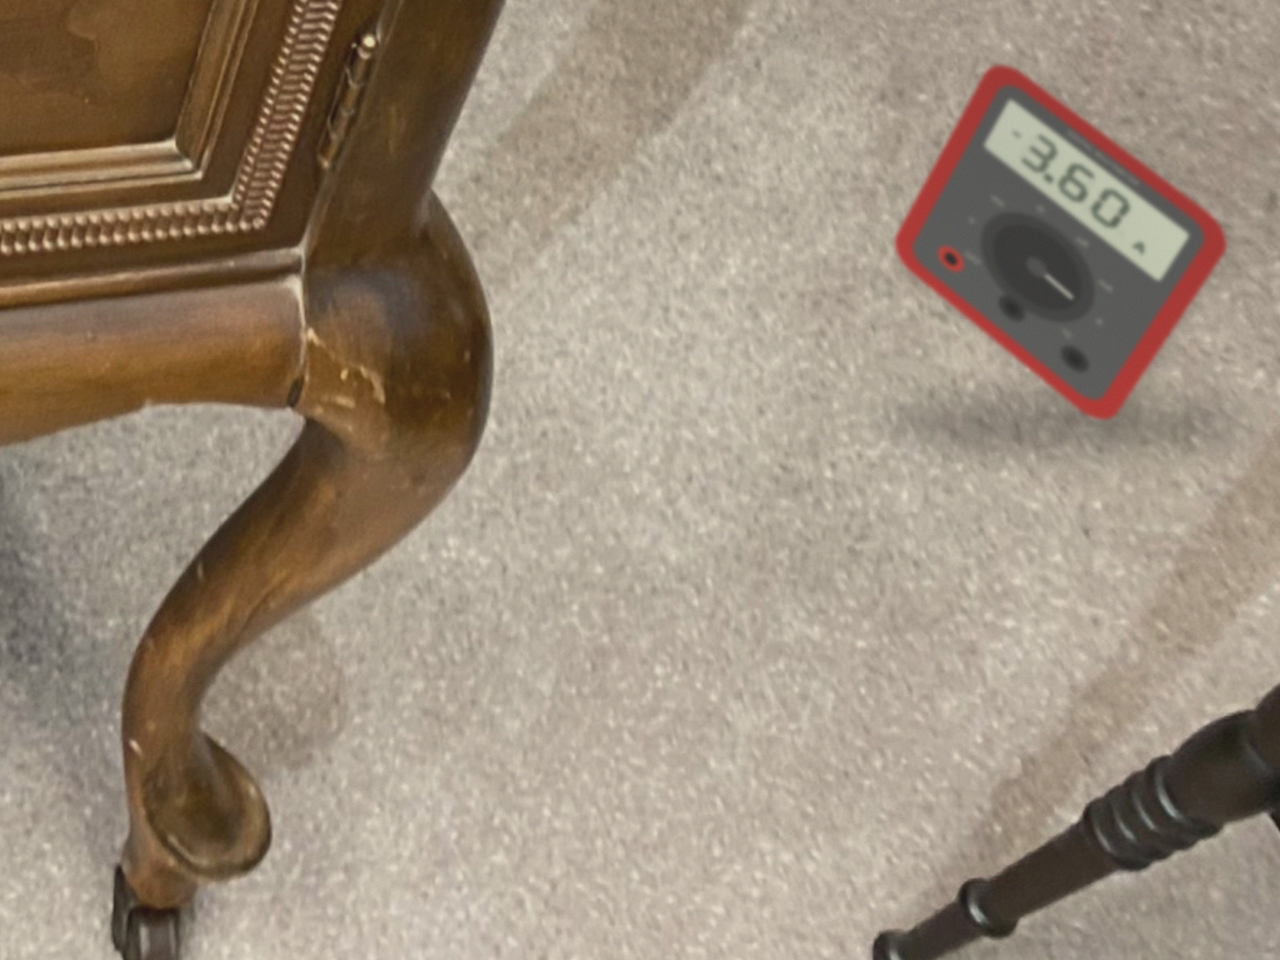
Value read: -3.60 A
